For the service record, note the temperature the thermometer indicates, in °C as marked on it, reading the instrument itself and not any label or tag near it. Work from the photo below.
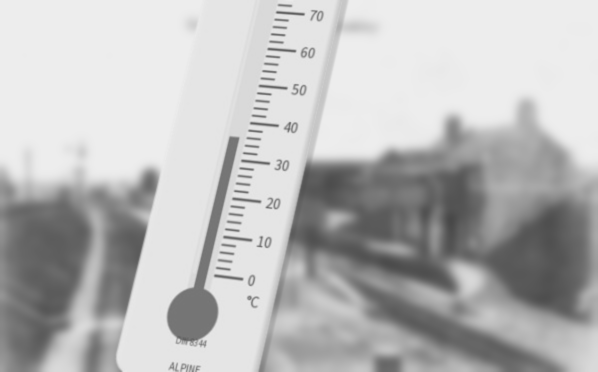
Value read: 36 °C
